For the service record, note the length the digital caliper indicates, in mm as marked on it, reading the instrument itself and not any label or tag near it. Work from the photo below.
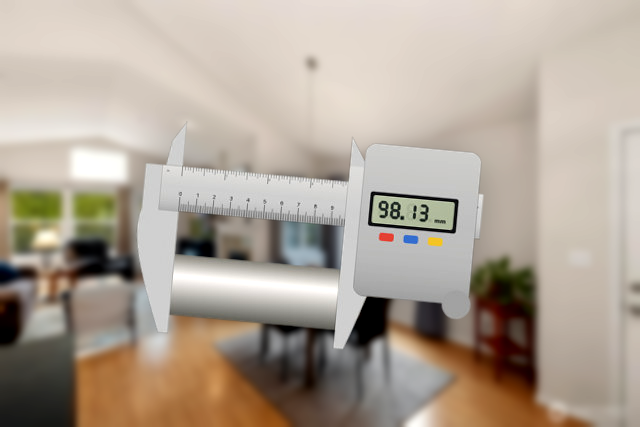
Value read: 98.13 mm
